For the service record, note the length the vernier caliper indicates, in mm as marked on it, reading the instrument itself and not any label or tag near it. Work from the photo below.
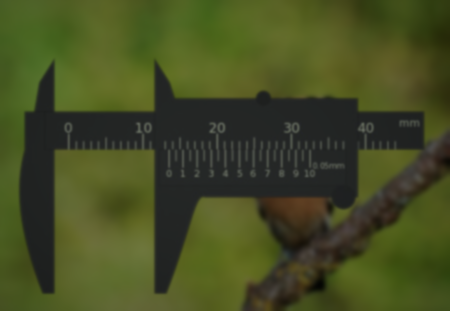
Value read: 13.5 mm
